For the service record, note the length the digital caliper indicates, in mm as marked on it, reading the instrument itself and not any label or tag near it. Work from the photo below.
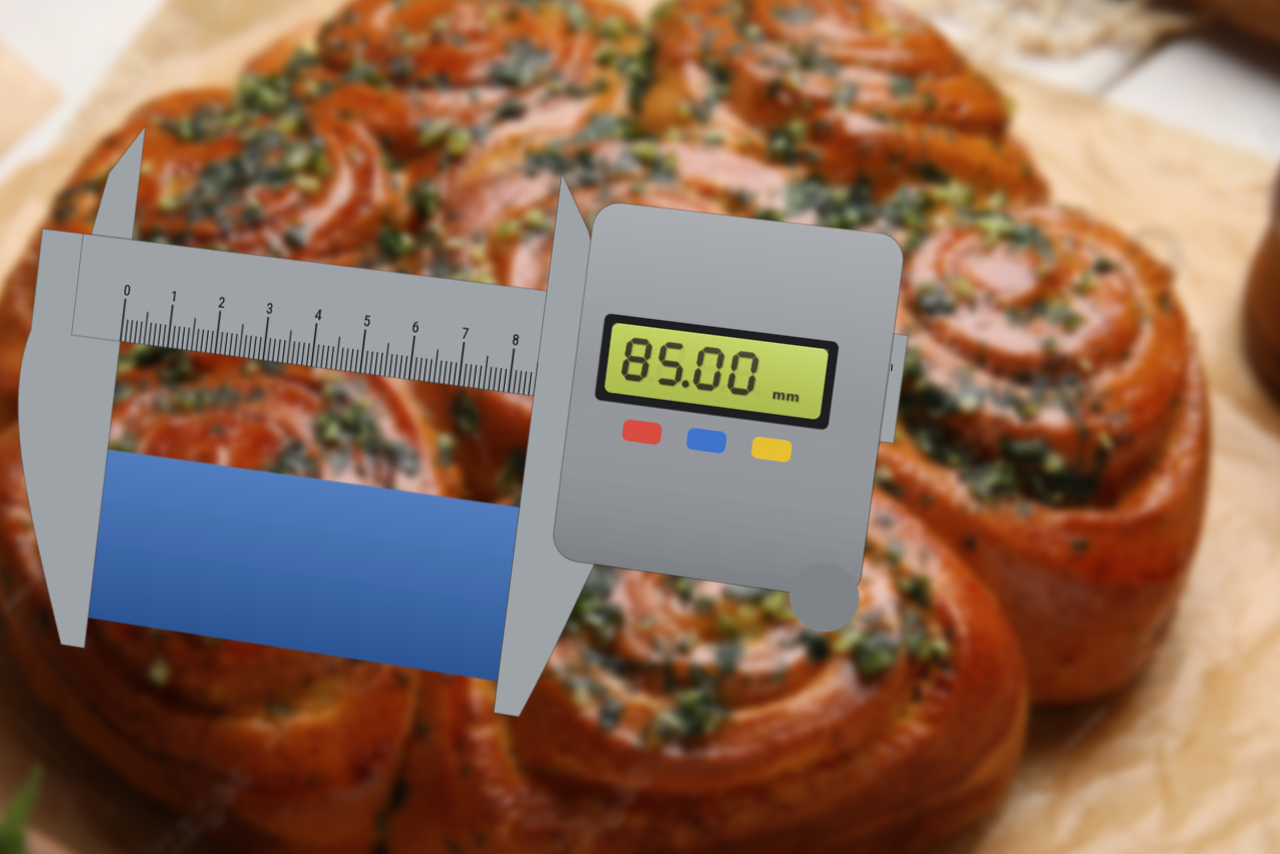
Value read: 85.00 mm
